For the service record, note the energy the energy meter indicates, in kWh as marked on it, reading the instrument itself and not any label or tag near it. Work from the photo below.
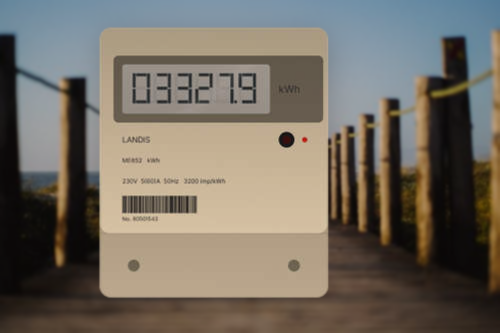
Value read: 3327.9 kWh
